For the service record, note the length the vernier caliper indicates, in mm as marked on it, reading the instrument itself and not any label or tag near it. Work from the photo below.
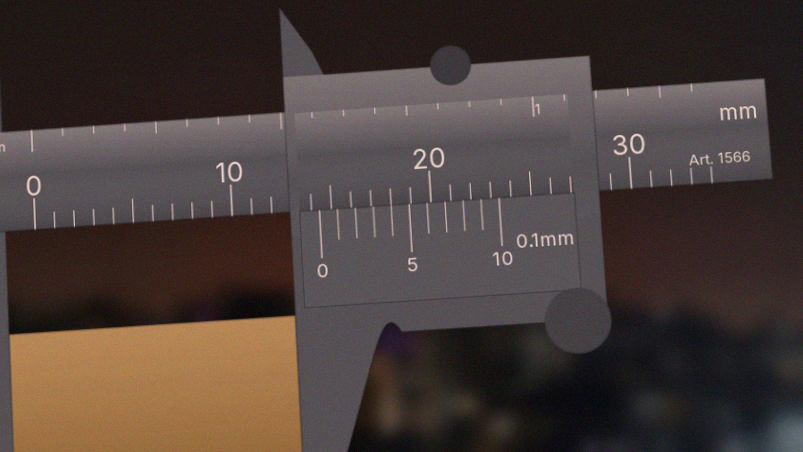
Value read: 14.4 mm
